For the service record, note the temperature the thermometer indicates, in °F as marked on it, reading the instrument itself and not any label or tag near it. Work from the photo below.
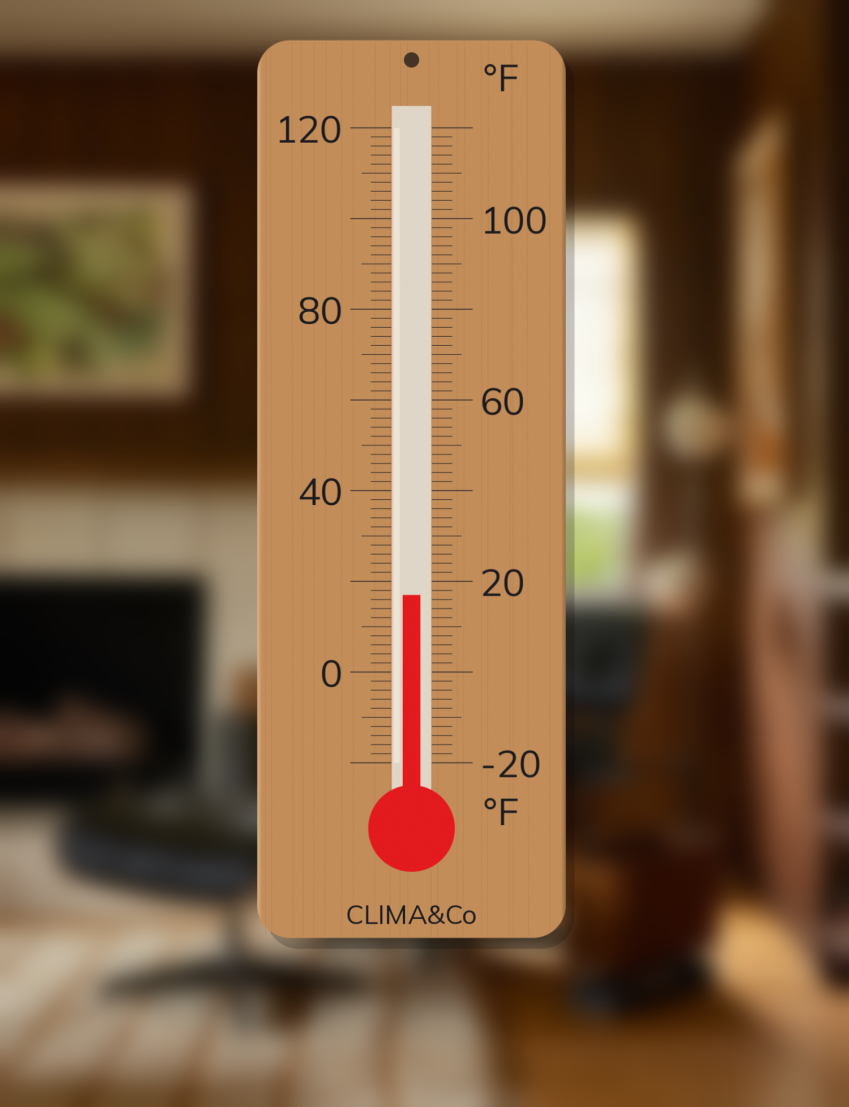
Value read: 17 °F
